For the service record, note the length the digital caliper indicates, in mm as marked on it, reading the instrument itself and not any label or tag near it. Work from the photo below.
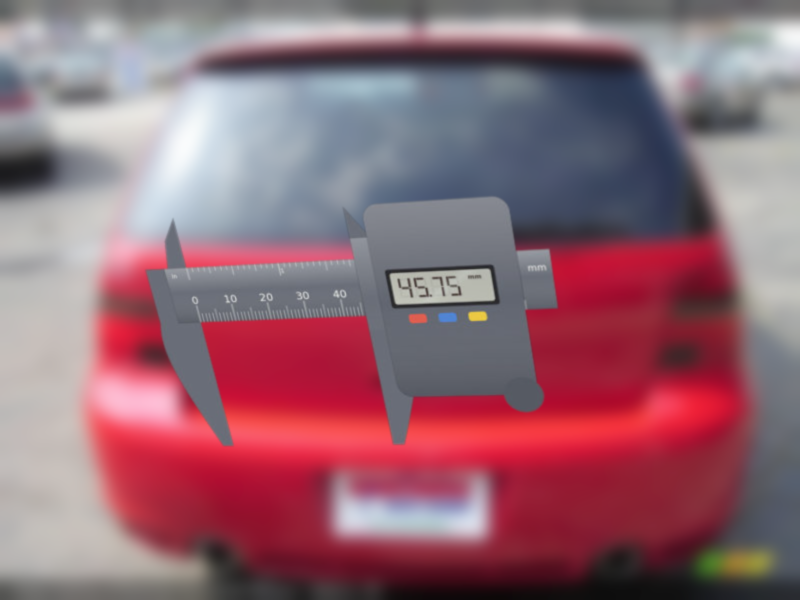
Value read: 45.75 mm
